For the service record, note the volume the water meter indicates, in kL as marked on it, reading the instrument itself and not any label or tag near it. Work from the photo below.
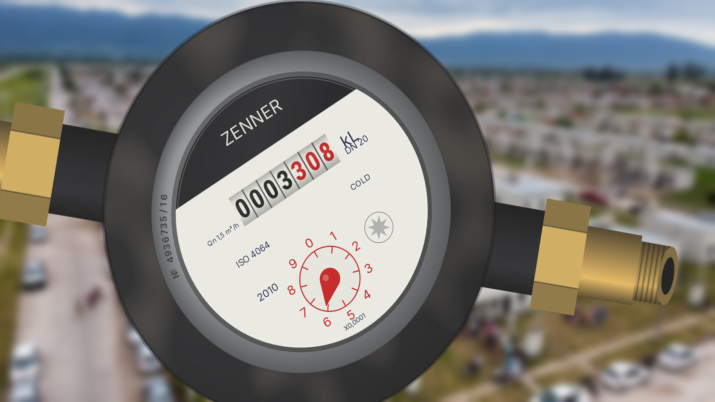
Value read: 3.3086 kL
